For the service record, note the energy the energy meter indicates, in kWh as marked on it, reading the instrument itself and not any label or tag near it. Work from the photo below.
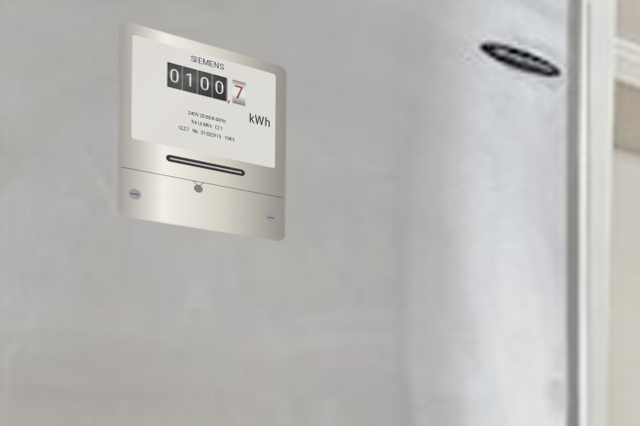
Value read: 100.7 kWh
